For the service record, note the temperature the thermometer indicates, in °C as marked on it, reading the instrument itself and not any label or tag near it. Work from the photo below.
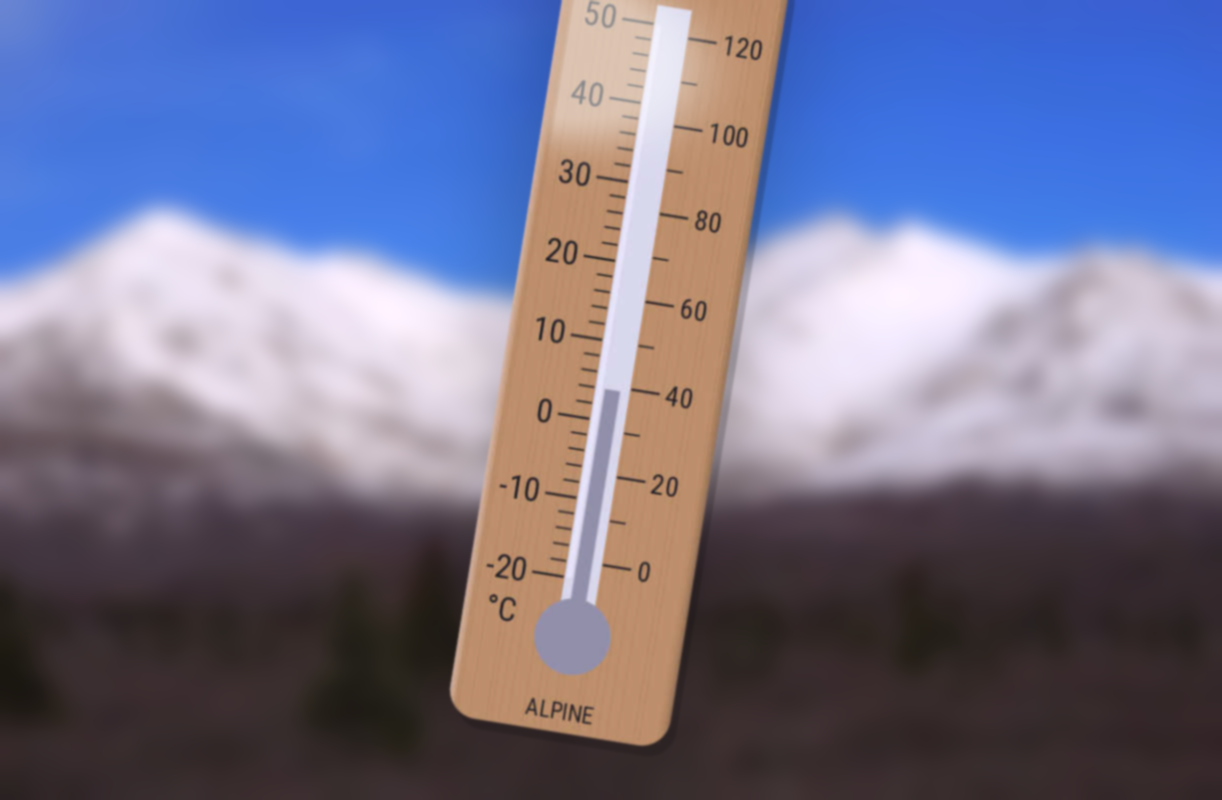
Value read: 4 °C
